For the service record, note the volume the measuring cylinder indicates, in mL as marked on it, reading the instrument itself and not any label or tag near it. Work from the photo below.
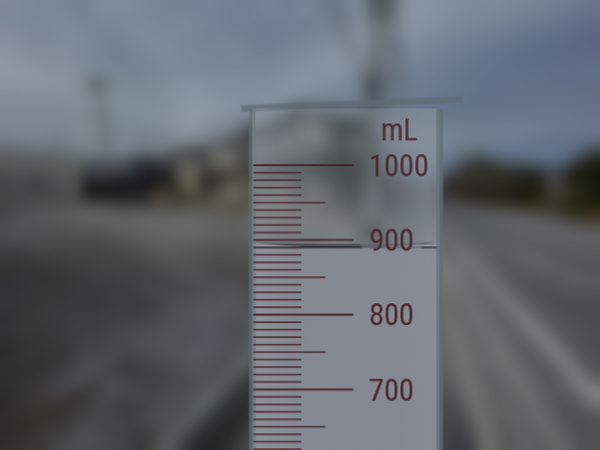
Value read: 890 mL
